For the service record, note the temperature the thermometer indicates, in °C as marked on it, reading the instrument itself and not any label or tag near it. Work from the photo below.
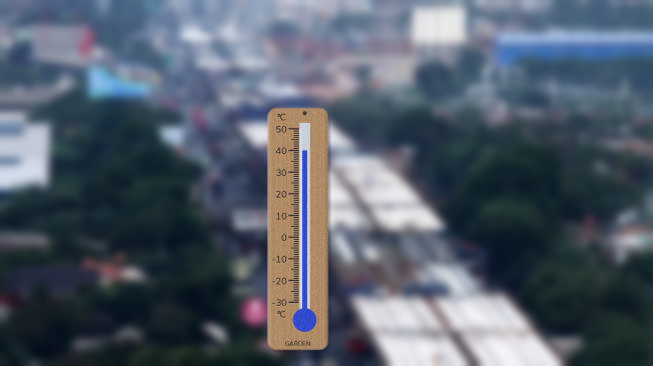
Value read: 40 °C
